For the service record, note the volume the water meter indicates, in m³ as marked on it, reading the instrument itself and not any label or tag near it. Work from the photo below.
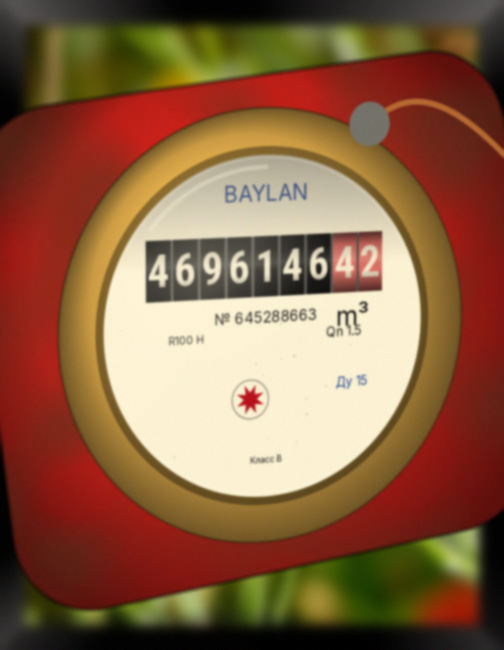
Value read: 4696146.42 m³
